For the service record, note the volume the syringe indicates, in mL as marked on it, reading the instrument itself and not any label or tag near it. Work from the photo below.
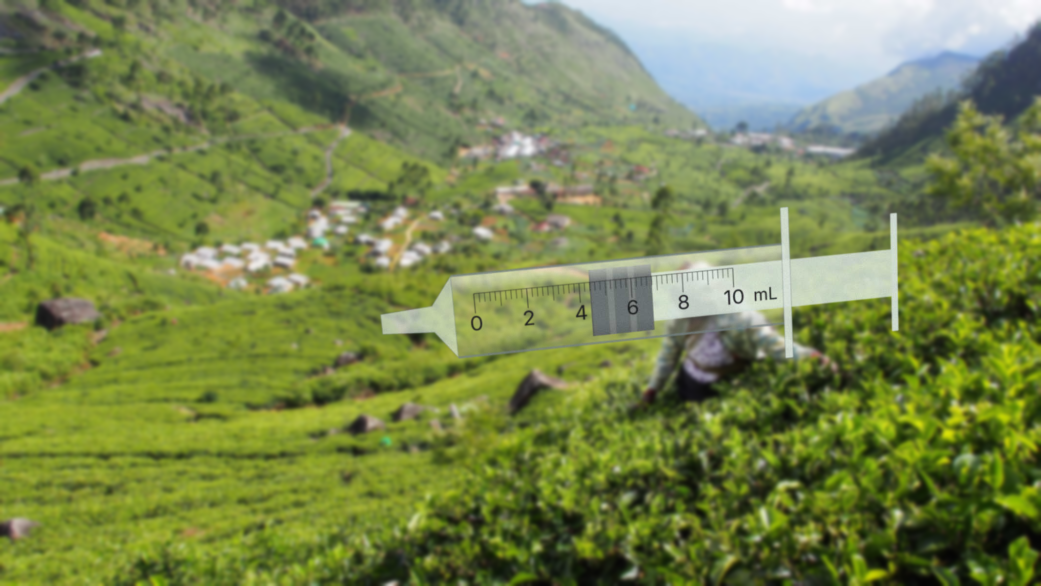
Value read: 4.4 mL
